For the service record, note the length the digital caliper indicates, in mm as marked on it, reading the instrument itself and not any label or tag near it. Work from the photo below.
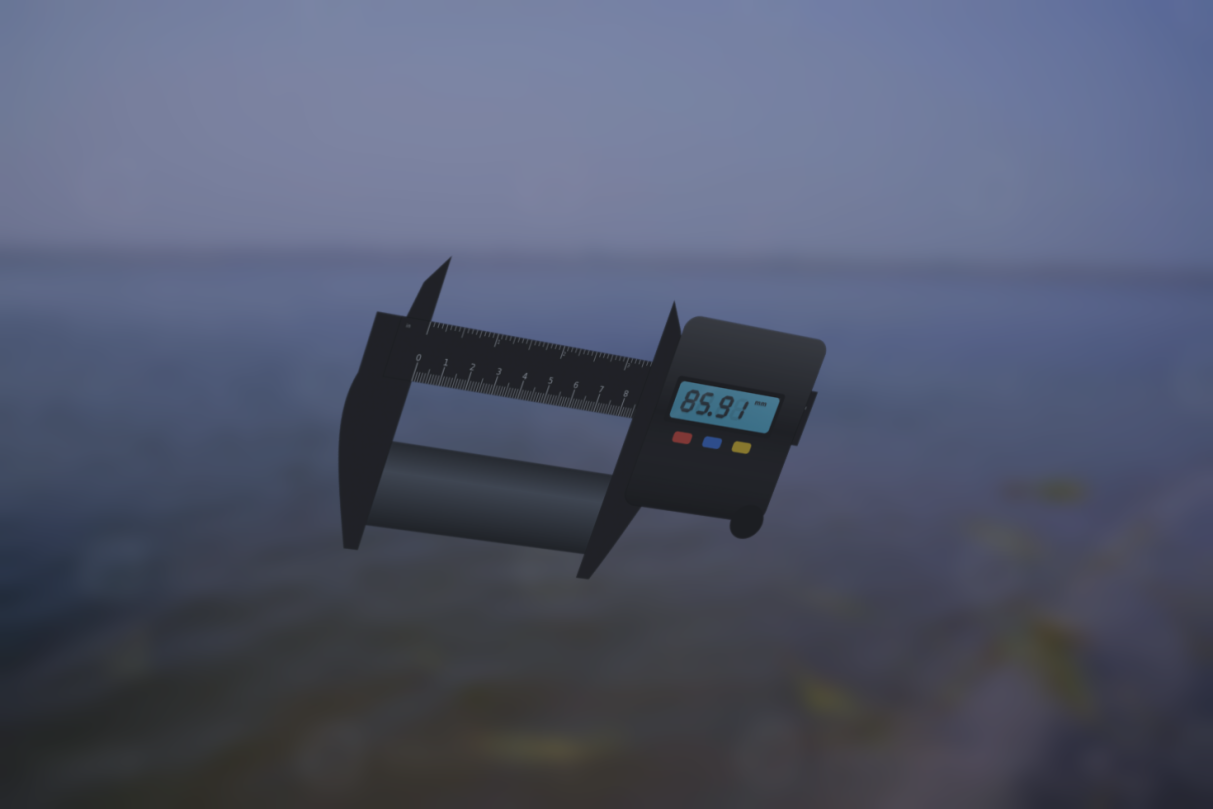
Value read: 85.91 mm
